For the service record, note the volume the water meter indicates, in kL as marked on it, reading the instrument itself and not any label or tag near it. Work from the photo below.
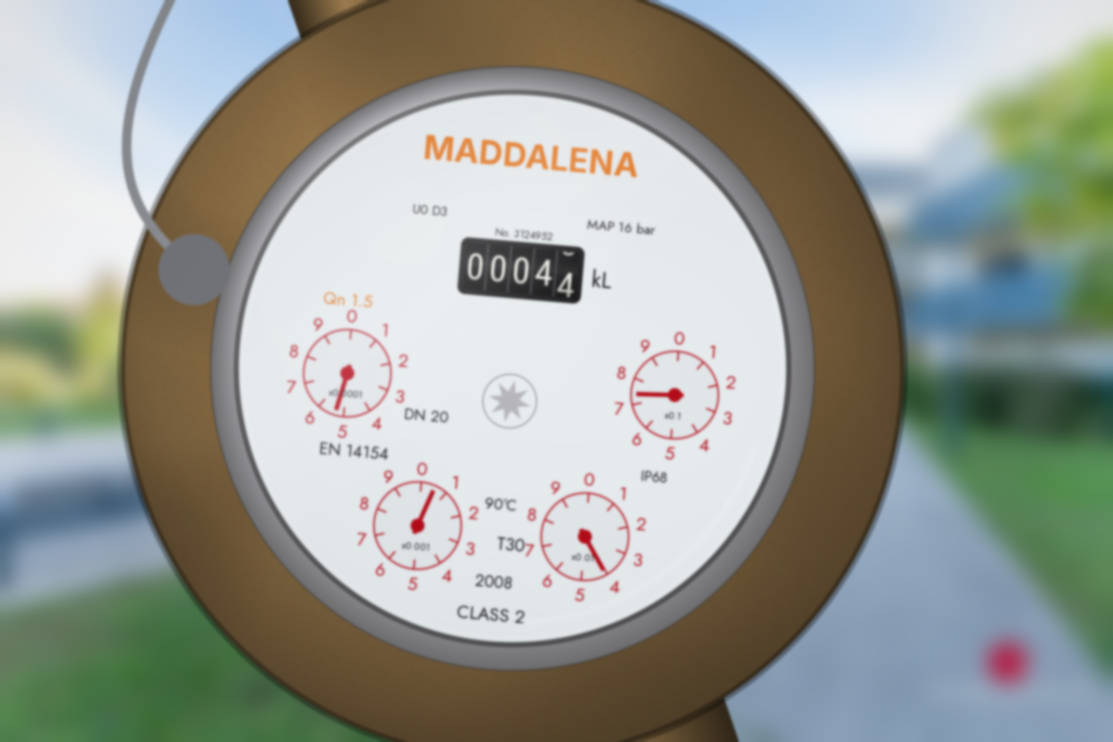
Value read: 43.7405 kL
